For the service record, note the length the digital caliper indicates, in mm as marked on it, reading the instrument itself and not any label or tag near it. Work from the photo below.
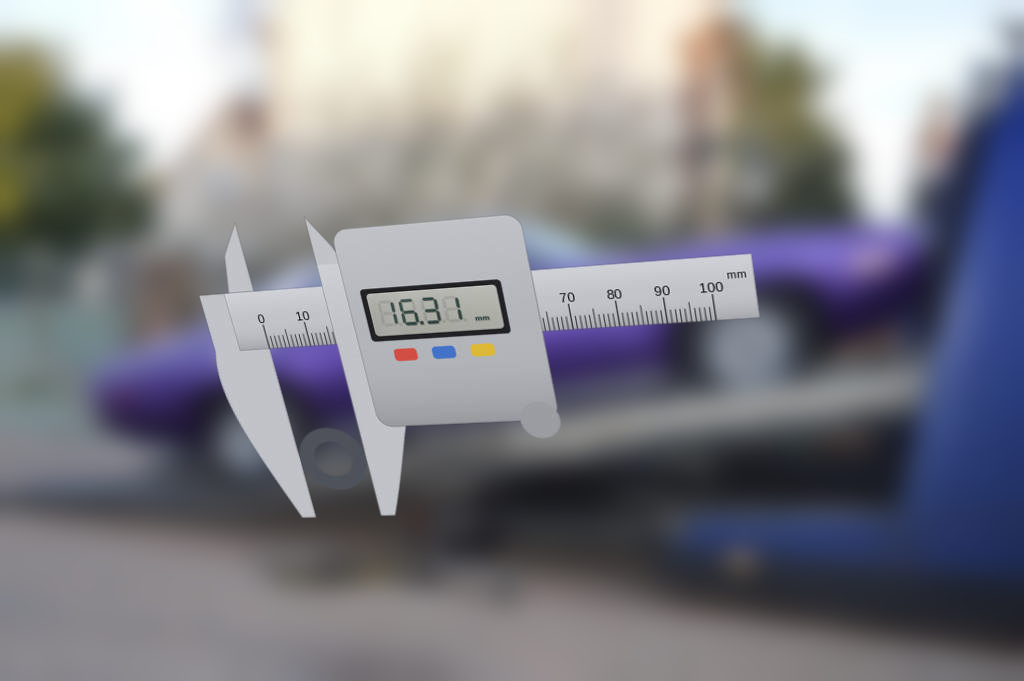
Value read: 16.31 mm
